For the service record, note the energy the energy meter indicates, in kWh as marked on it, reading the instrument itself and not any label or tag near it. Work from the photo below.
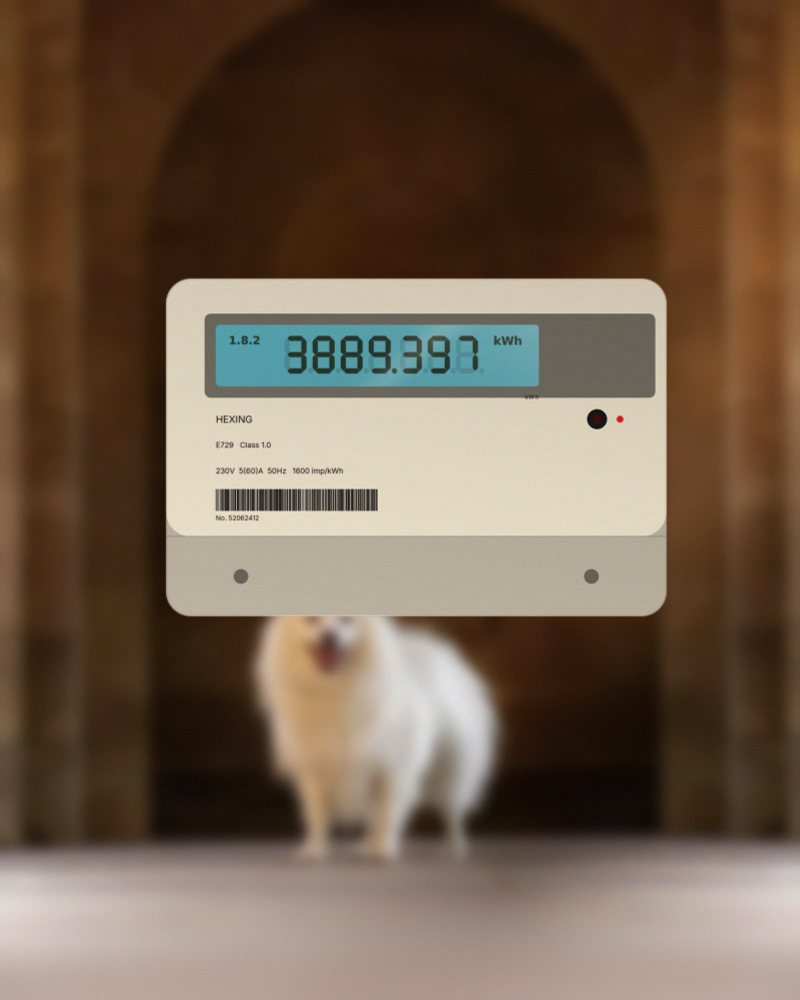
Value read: 3889.397 kWh
